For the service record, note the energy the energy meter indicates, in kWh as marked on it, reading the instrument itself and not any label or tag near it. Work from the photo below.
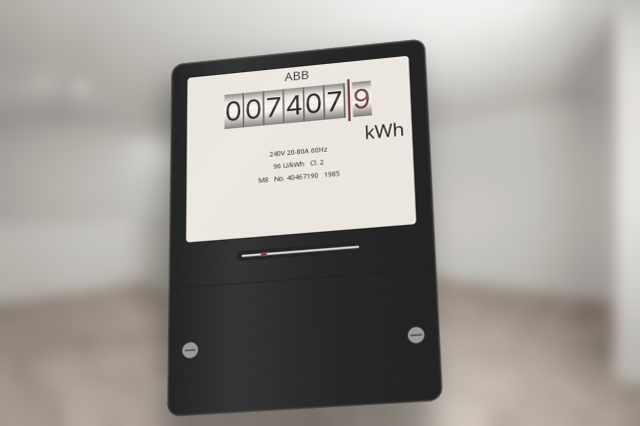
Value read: 7407.9 kWh
